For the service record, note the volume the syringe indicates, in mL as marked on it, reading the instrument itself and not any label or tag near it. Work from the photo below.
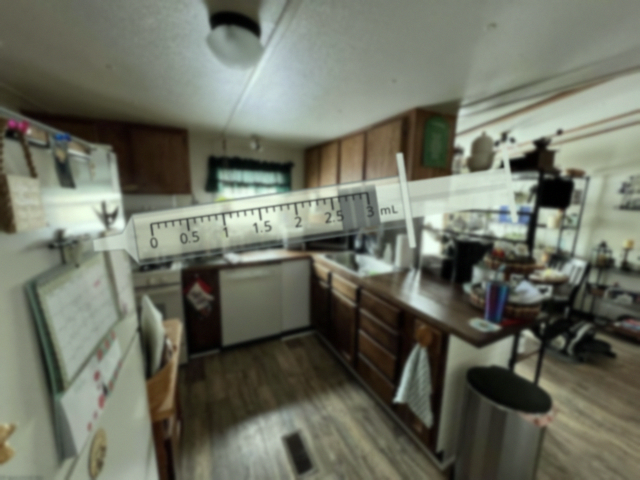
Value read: 2.6 mL
